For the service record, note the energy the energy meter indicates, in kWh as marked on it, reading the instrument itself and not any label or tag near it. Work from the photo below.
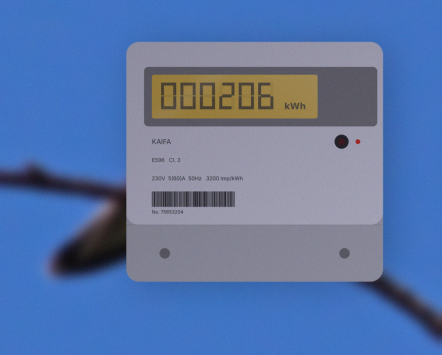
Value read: 206 kWh
